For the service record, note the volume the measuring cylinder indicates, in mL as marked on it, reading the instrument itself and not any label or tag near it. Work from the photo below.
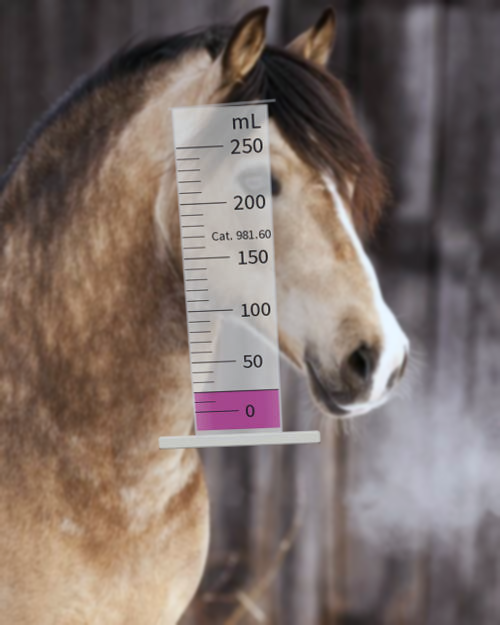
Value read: 20 mL
